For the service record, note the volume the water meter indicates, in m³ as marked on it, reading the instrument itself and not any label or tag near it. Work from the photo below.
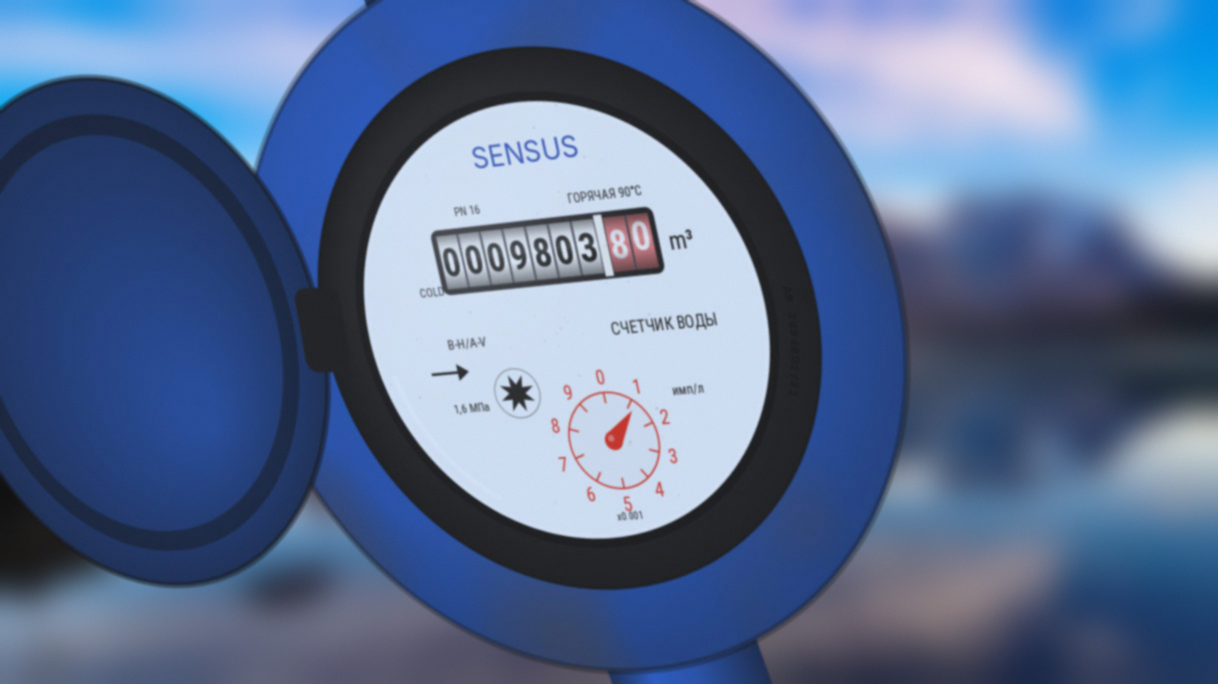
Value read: 9803.801 m³
